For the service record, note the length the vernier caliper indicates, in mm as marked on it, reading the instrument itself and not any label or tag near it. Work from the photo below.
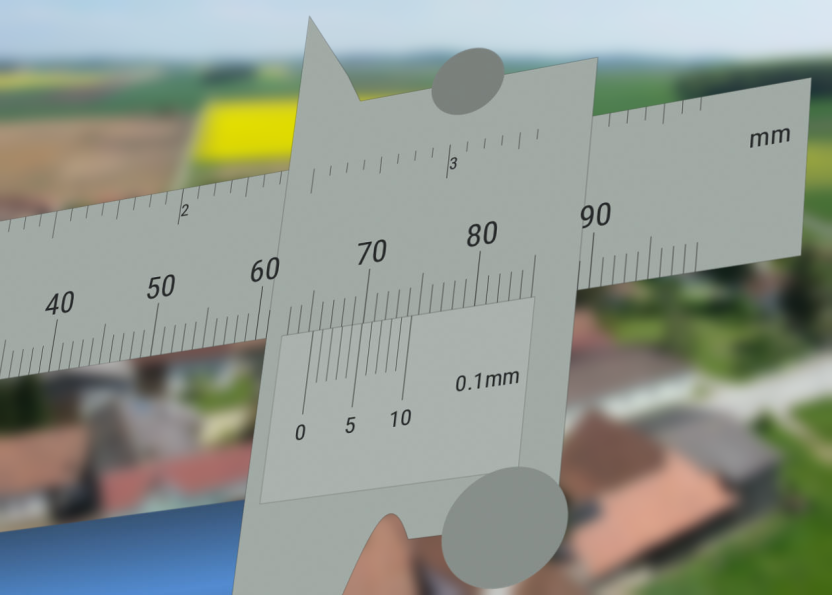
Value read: 65.4 mm
